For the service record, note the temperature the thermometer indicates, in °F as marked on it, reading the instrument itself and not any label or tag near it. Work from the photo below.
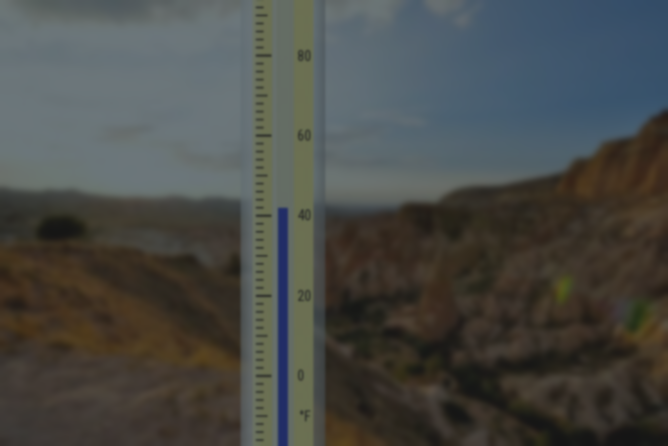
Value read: 42 °F
